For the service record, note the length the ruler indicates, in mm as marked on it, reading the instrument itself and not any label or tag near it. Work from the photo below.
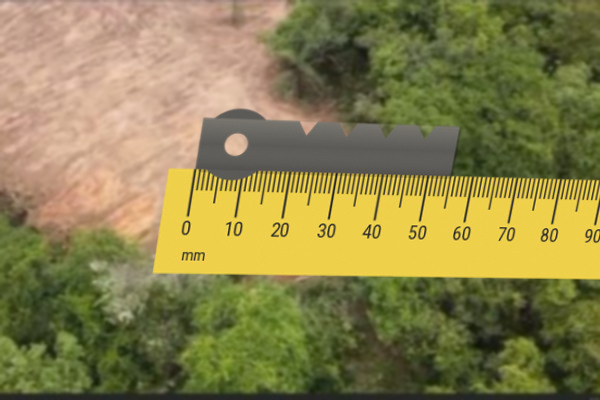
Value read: 55 mm
